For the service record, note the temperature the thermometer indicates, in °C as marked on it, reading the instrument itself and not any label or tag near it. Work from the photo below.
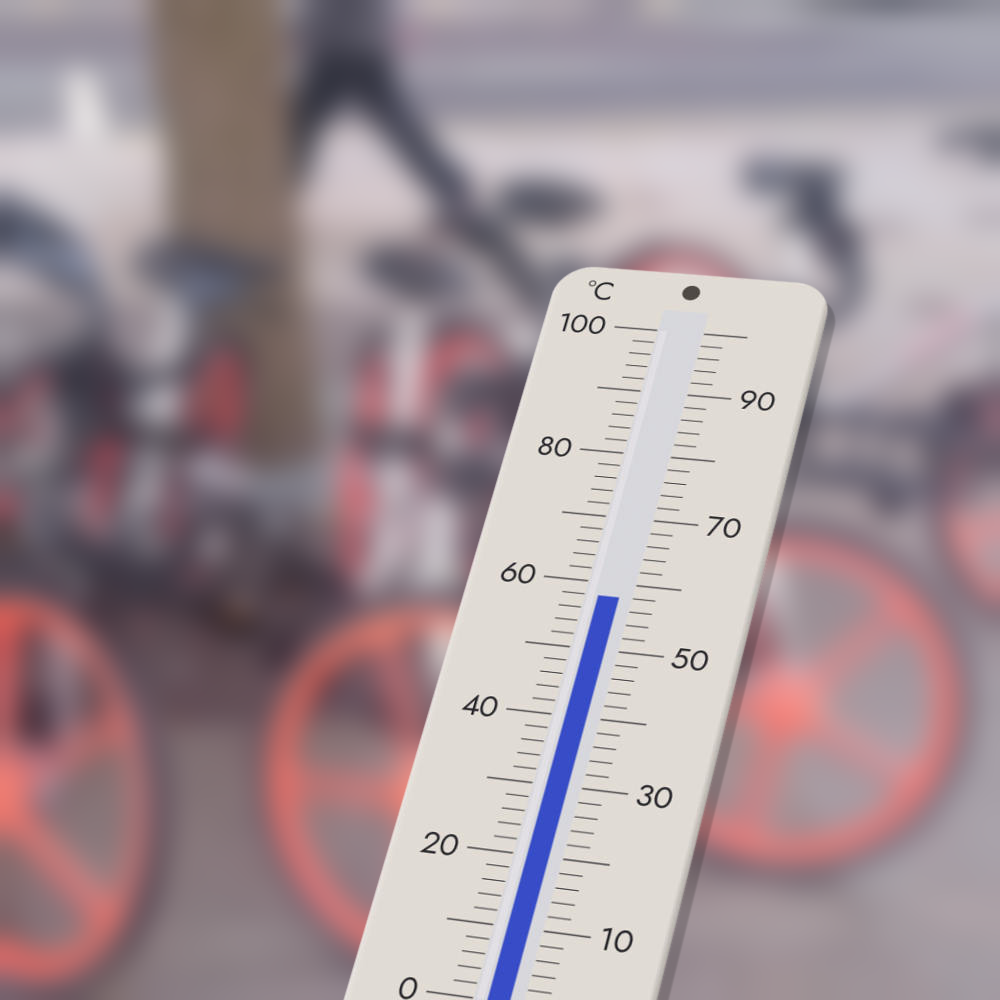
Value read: 58 °C
